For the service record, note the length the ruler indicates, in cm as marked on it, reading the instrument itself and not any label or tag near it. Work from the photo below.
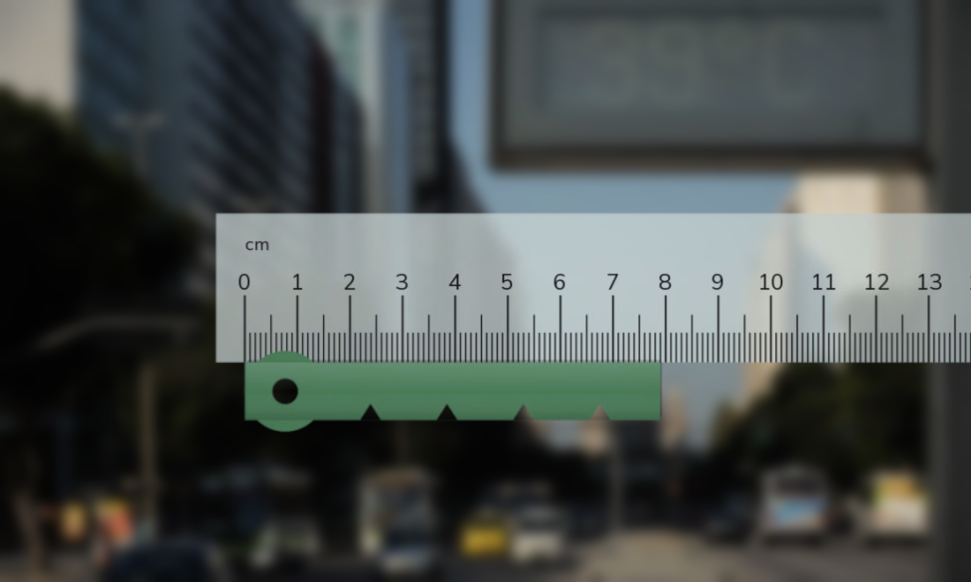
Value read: 7.9 cm
